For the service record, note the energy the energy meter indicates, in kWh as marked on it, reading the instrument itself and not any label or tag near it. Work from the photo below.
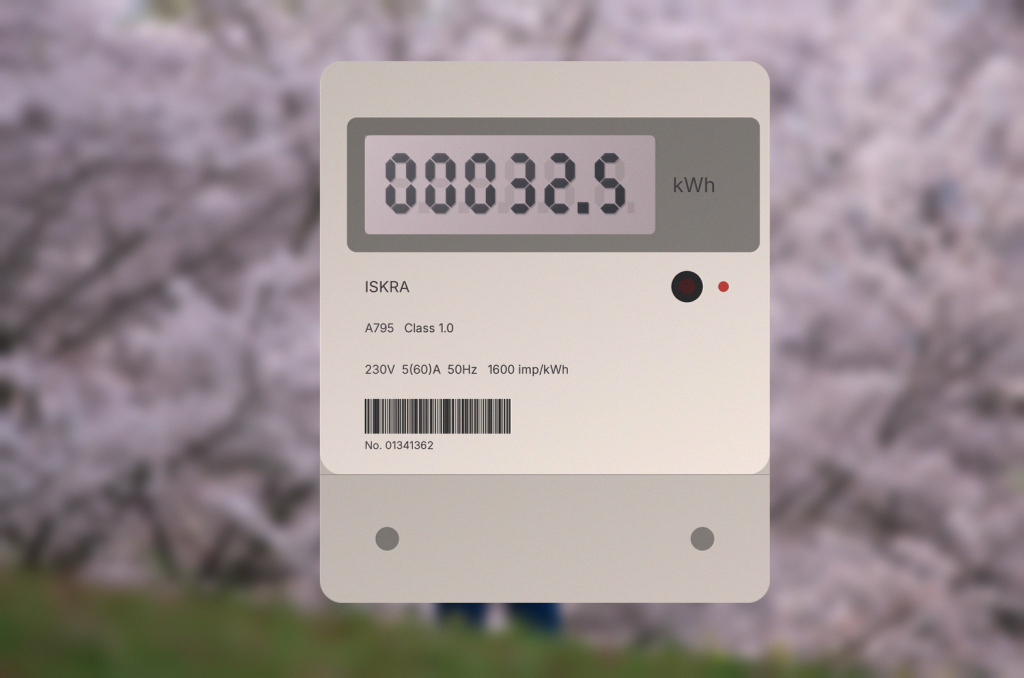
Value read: 32.5 kWh
